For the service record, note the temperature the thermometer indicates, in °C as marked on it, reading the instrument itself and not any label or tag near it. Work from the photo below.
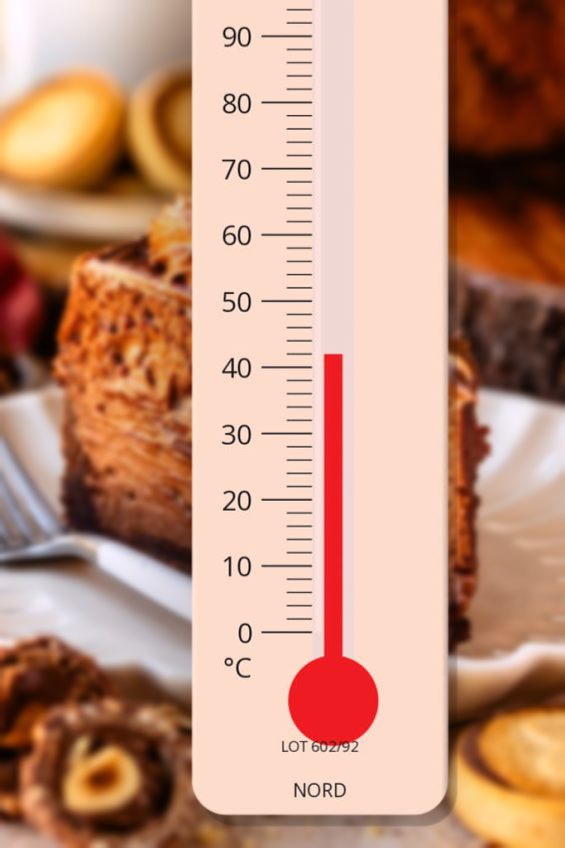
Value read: 42 °C
